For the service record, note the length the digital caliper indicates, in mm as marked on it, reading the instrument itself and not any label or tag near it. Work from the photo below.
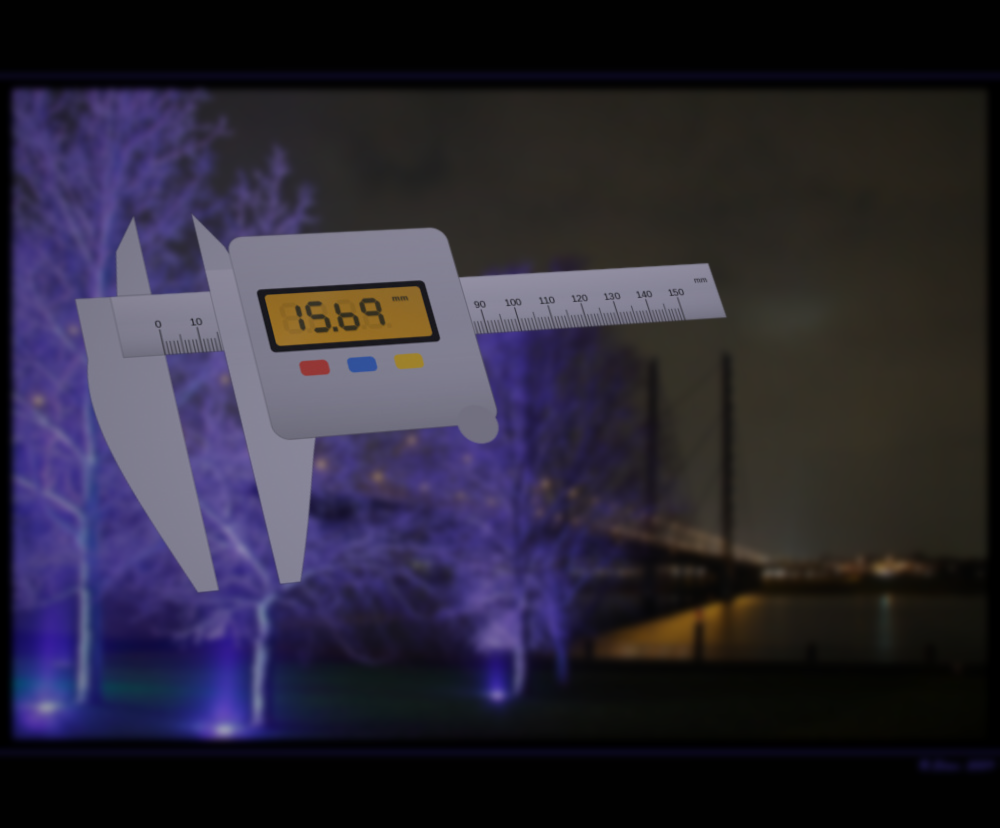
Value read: 15.69 mm
